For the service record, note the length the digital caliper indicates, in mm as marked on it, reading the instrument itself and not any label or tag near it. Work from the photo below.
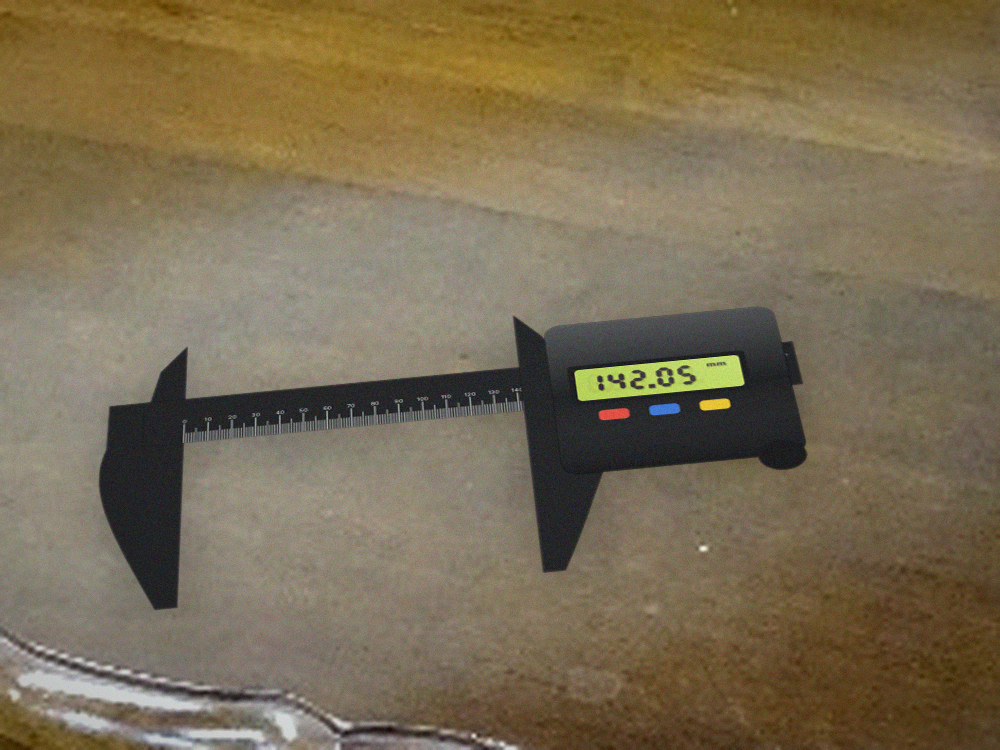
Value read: 142.05 mm
